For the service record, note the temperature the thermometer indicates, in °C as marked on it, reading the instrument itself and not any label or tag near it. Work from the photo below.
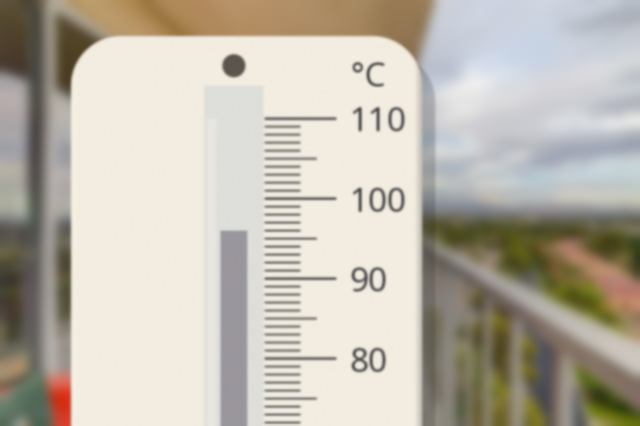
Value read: 96 °C
